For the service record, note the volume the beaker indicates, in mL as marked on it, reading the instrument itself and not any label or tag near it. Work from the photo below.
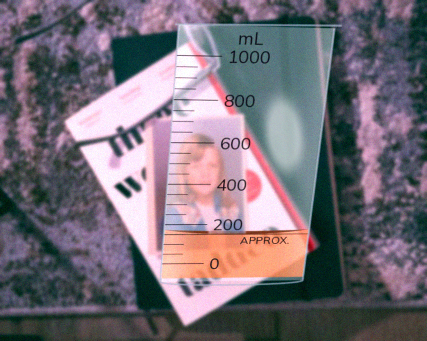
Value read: 150 mL
